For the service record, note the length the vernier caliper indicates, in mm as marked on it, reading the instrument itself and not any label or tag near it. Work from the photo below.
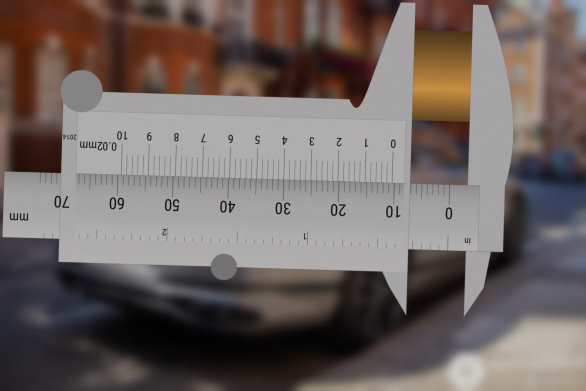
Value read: 10.4 mm
